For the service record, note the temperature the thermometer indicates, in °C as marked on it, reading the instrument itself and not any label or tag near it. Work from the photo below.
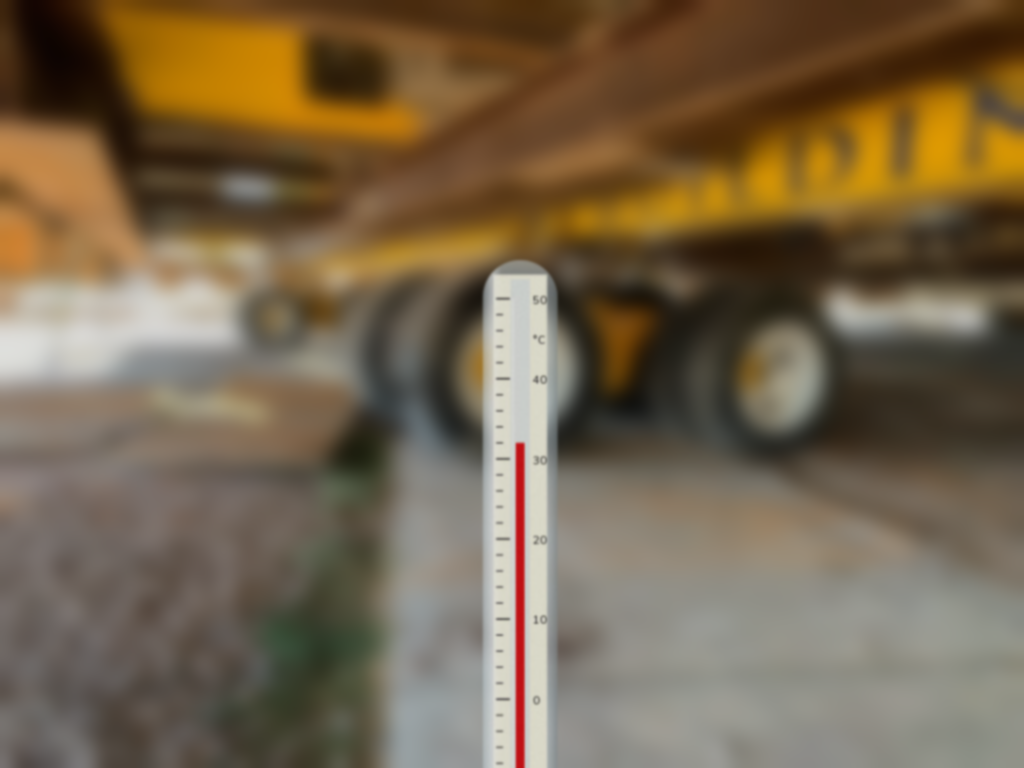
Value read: 32 °C
